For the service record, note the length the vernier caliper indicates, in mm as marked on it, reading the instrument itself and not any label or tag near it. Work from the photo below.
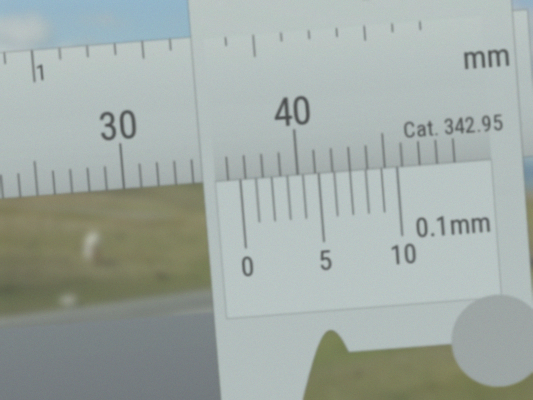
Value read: 36.7 mm
